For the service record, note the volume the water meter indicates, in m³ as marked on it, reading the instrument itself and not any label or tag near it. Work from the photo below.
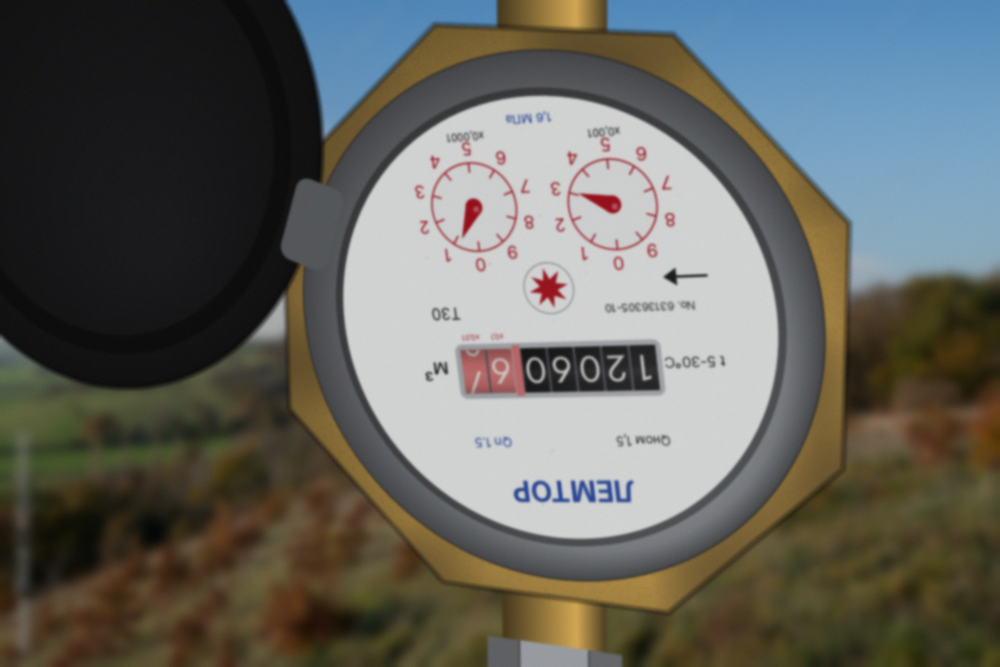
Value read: 12060.6730 m³
